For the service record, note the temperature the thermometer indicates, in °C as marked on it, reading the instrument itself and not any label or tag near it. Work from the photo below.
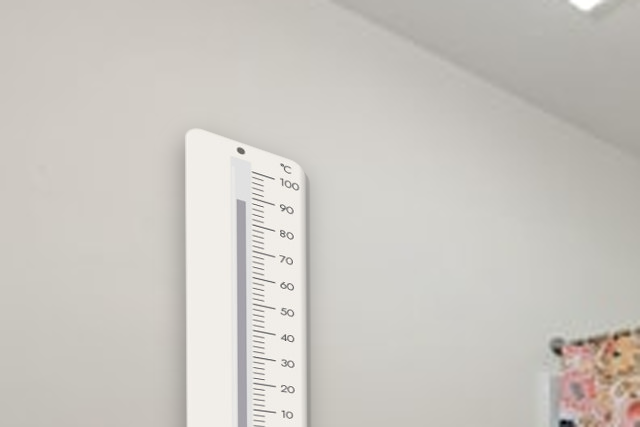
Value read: 88 °C
